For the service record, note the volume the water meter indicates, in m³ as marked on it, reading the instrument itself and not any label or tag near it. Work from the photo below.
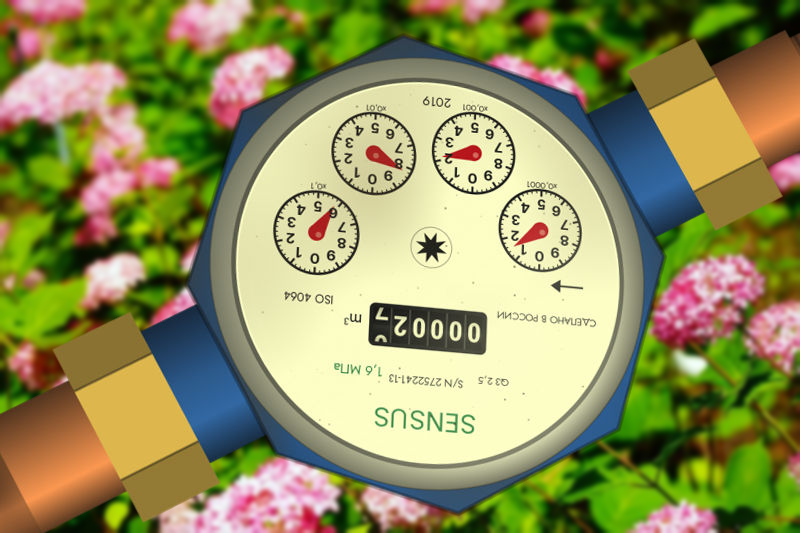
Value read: 26.5821 m³
